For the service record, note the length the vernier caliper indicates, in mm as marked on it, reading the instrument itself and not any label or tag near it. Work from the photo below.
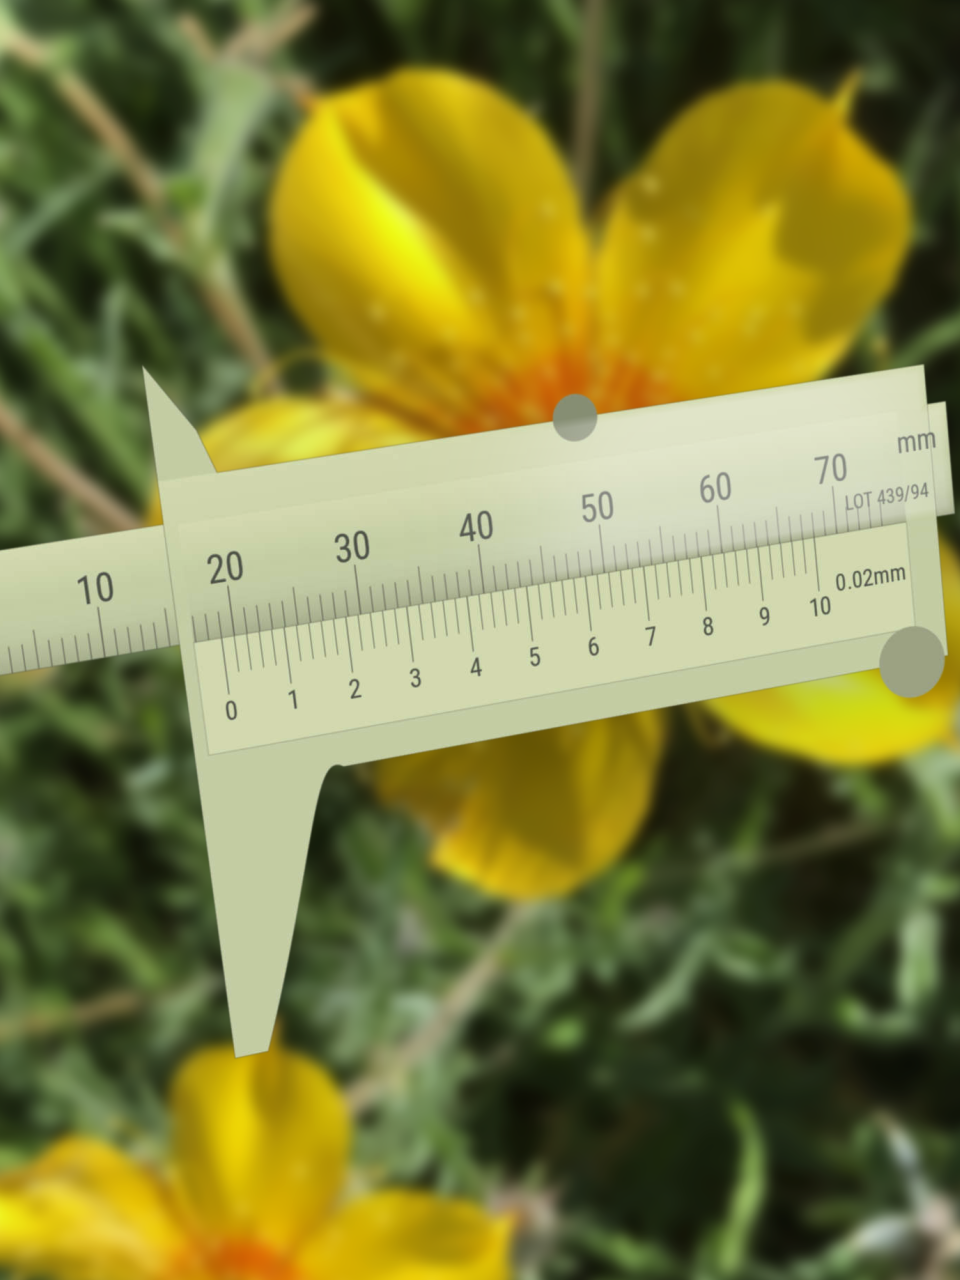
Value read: 19.0 mm
